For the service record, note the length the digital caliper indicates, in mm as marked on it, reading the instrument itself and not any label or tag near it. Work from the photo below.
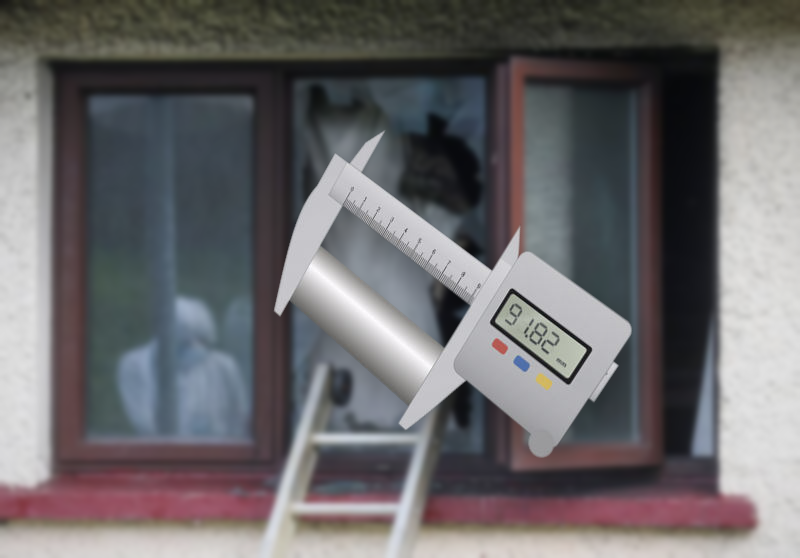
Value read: 91.82 mm
